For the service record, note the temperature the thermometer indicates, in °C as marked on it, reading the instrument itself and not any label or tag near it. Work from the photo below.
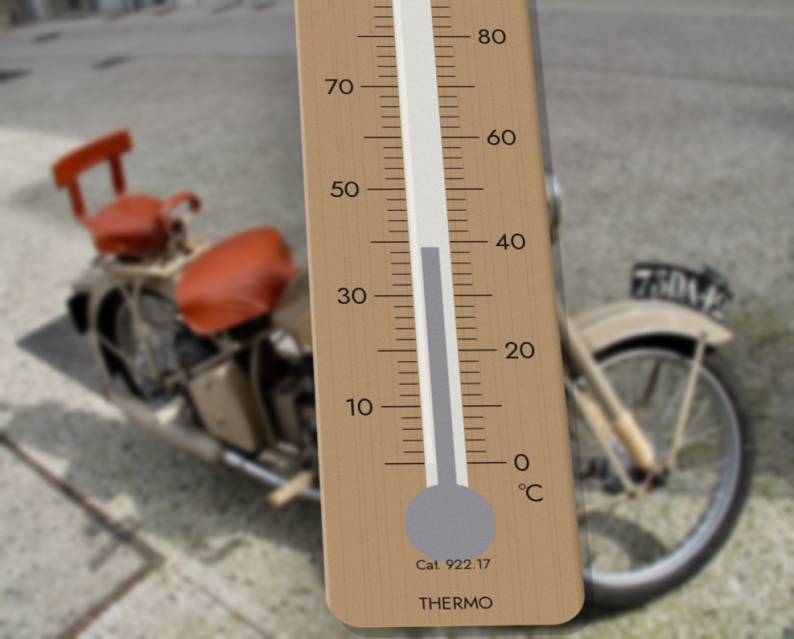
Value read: 39 °C
